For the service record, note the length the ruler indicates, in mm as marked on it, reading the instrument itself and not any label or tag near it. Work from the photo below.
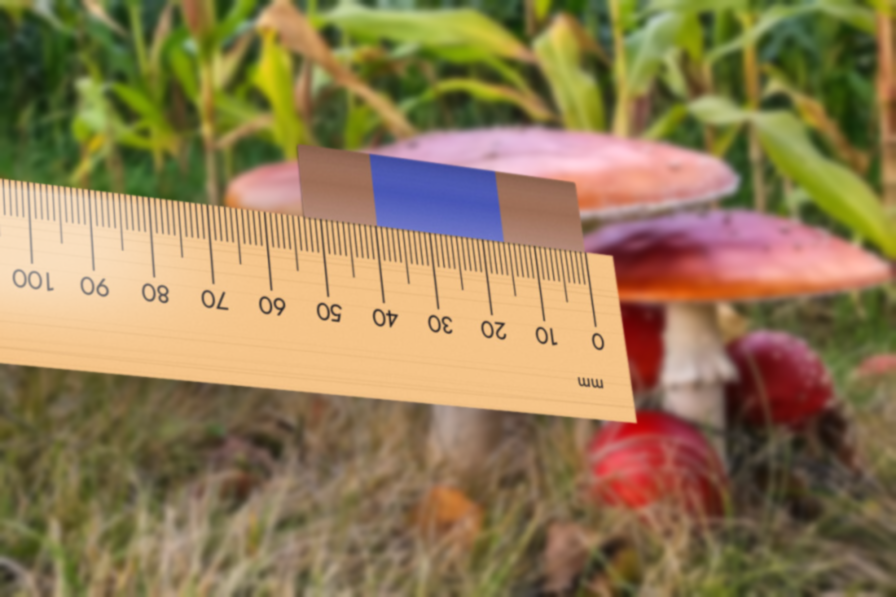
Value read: 53 mm
